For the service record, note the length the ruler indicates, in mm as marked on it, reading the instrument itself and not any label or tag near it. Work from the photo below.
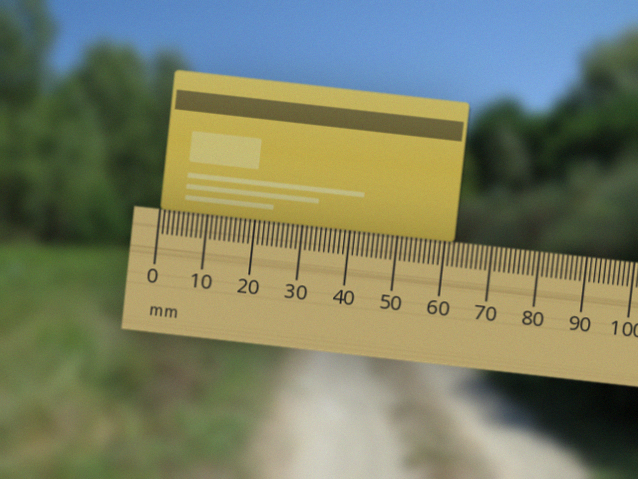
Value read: 62 mm
